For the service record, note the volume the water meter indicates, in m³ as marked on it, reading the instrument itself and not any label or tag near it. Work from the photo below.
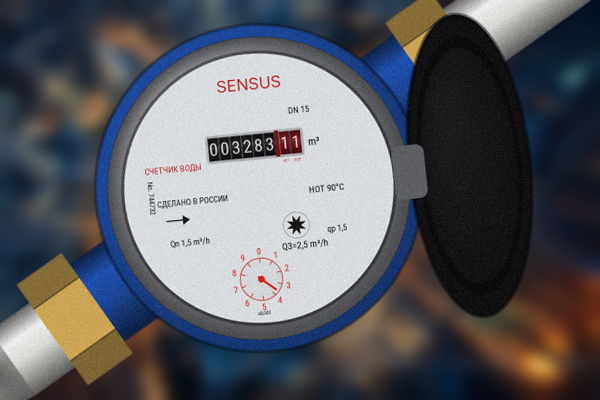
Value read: 3283.113 m³
